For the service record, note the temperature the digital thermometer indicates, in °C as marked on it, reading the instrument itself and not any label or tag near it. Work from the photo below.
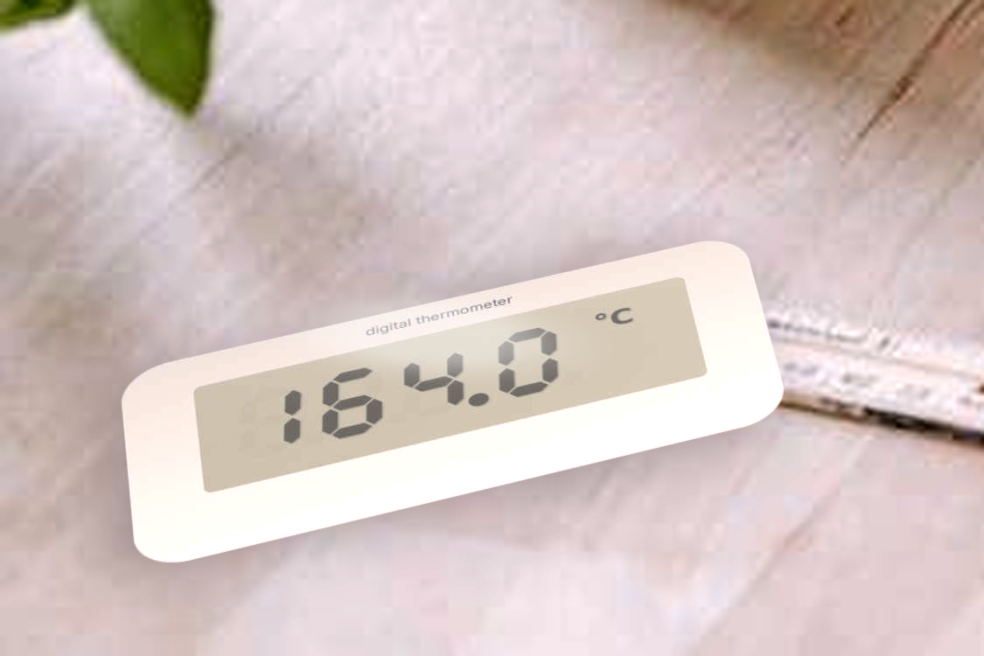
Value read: 164.0 °C
